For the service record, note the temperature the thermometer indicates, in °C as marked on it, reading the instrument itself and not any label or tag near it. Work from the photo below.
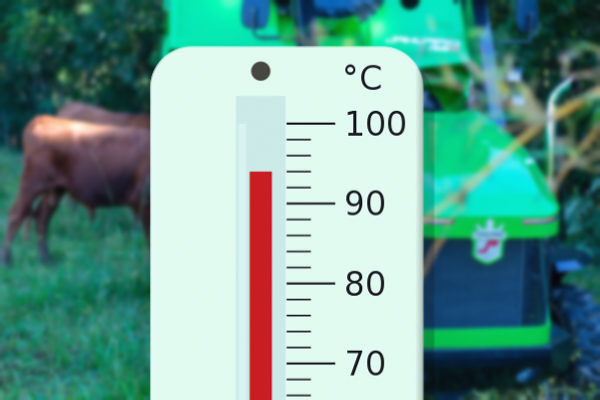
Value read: 94 °C
